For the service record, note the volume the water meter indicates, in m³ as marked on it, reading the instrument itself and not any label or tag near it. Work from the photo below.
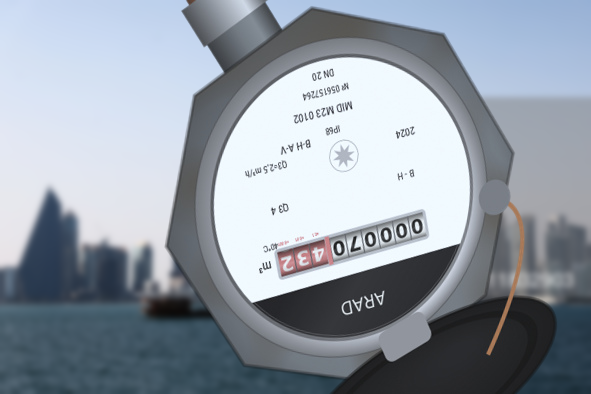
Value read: 70.432 m³
